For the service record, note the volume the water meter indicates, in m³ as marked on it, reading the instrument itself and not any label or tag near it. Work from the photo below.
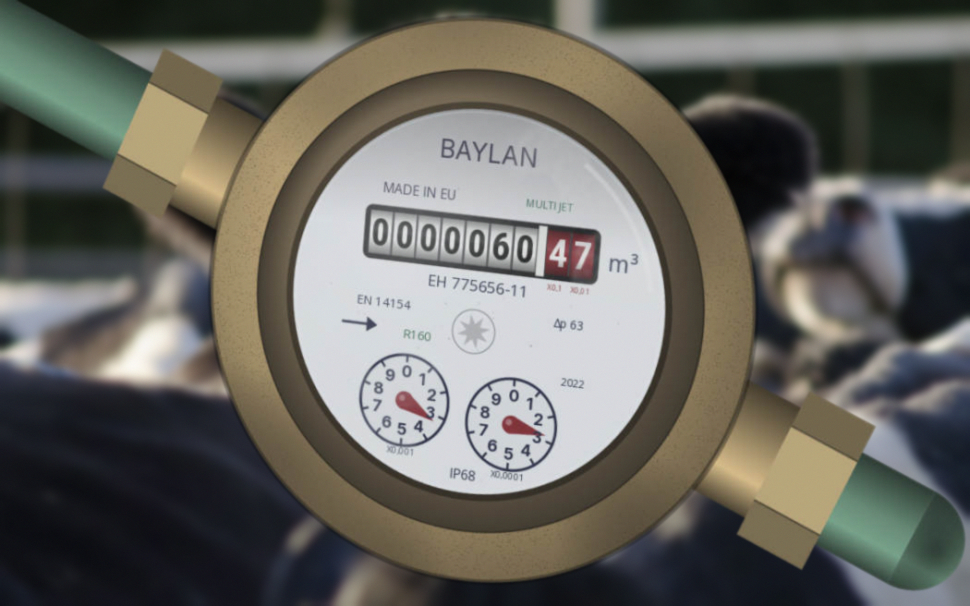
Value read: 60.4732 m³
